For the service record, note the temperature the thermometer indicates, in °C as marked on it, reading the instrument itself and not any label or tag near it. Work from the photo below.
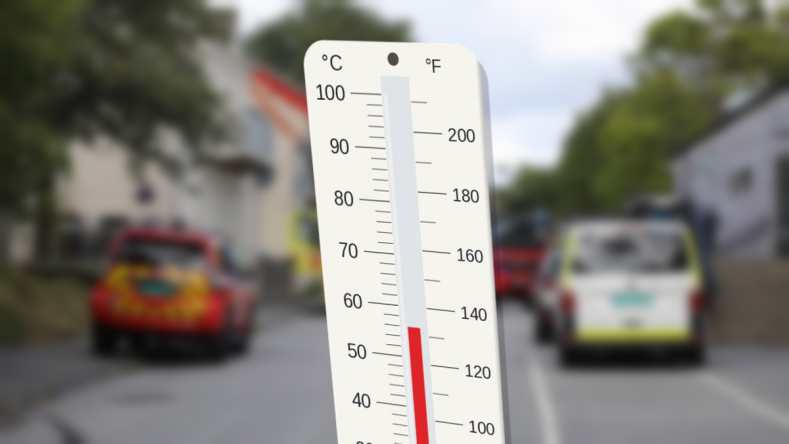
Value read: 56 °C
